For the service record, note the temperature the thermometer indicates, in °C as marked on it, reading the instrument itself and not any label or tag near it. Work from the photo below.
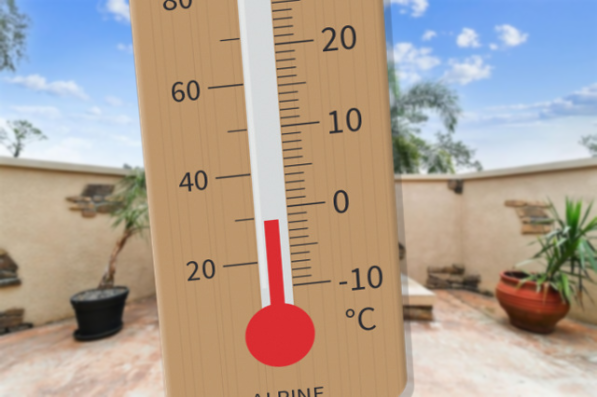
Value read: -1.5 °C
